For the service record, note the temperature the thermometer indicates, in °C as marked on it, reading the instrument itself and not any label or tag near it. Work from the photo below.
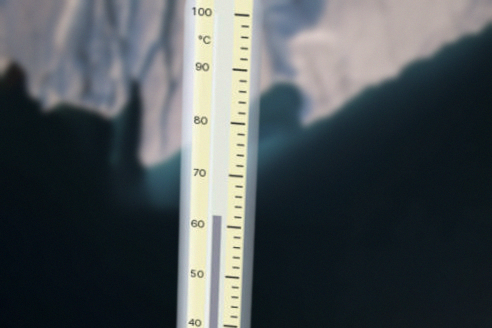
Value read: 62 °C
